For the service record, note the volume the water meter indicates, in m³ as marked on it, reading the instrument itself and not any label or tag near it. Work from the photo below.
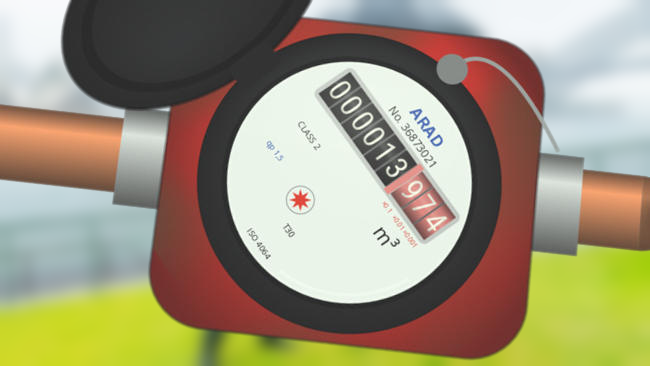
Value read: 13.974 m³
